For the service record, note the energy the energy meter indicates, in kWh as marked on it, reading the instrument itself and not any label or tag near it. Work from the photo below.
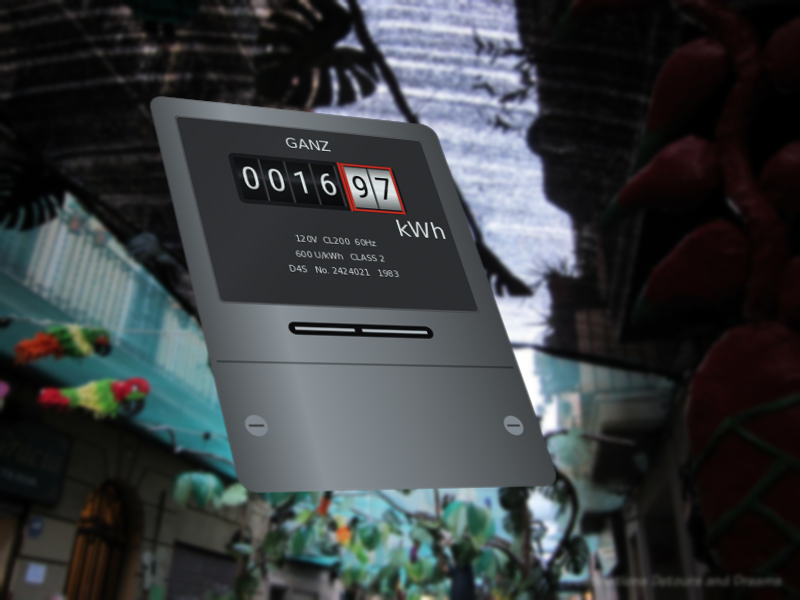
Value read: 16.97 kWh
